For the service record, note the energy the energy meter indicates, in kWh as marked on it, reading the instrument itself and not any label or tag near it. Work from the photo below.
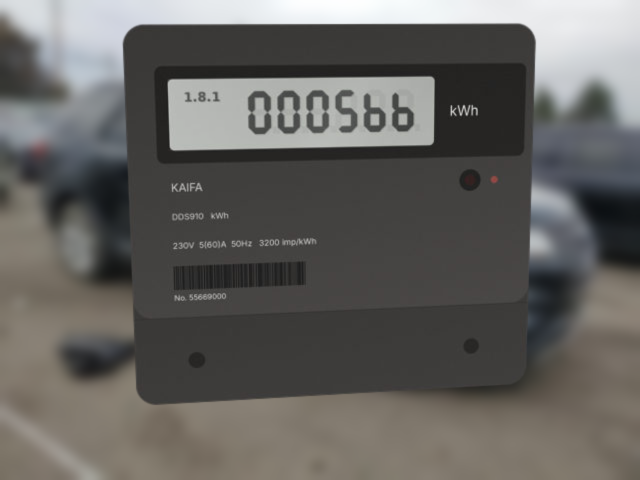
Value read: 566 kWh
